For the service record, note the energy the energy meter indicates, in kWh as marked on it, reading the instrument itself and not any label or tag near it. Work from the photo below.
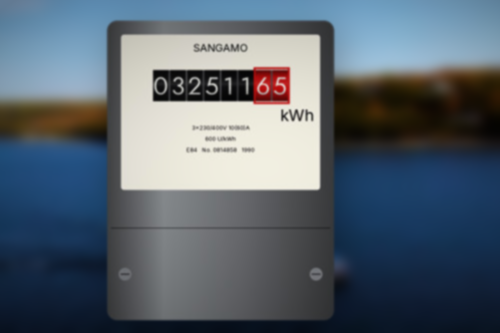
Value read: 32511.65 kWh
